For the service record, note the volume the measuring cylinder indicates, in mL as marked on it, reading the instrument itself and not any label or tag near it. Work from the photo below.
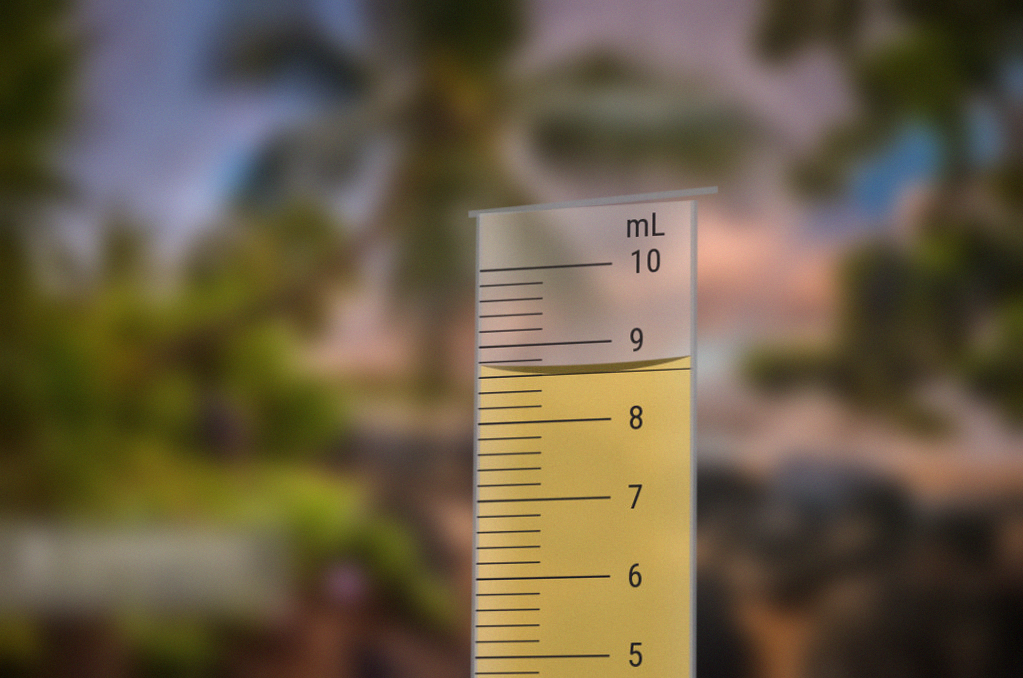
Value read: 8.6 mL
